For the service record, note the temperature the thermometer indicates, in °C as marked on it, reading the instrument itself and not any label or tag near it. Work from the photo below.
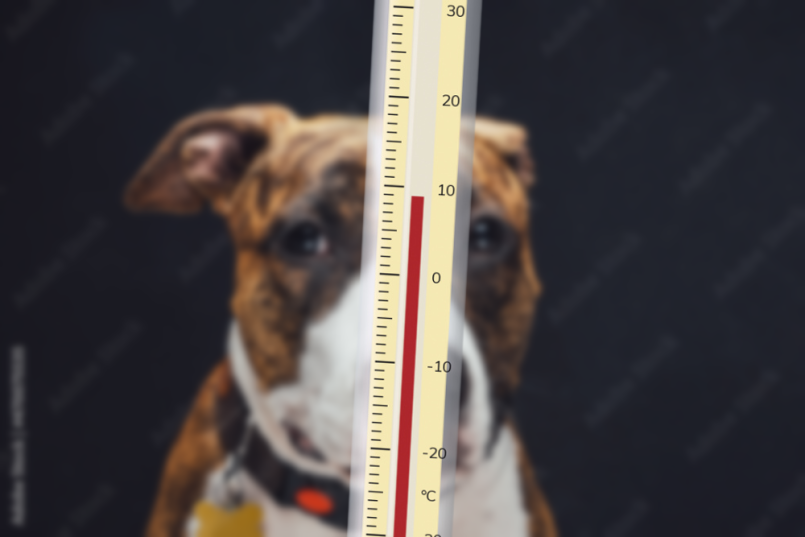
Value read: 9 °C
